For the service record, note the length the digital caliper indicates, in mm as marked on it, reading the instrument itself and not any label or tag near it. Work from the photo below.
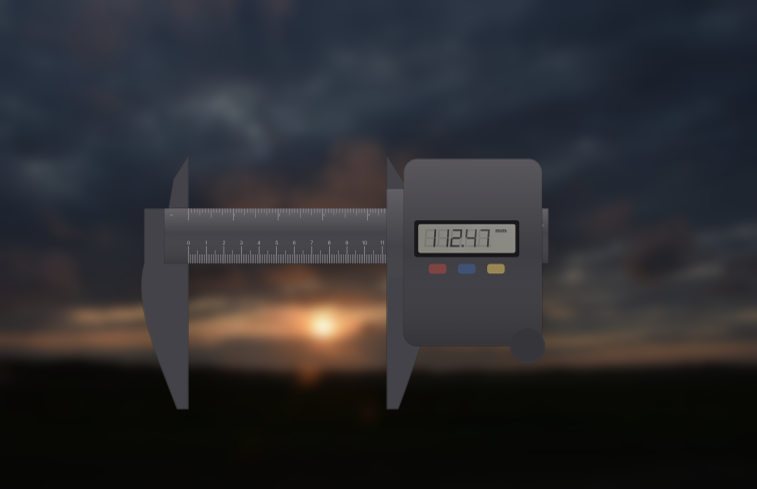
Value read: 112.47 mm
